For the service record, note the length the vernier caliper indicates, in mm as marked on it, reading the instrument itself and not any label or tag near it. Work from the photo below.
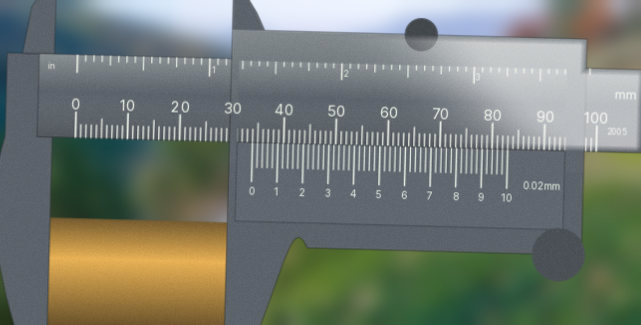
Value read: 34.0 mm
